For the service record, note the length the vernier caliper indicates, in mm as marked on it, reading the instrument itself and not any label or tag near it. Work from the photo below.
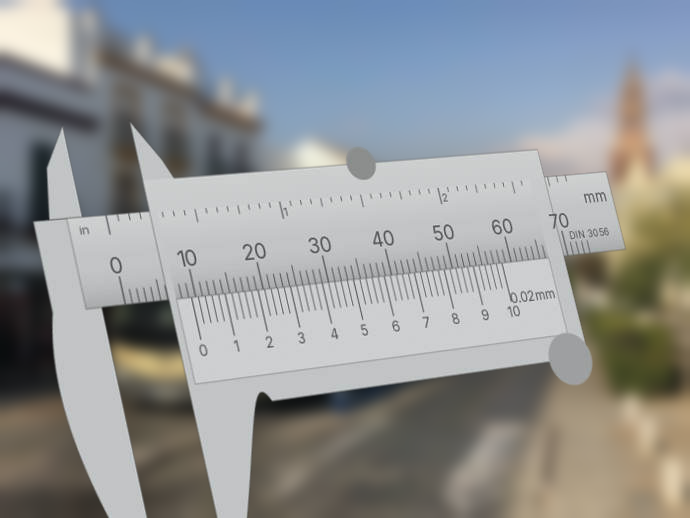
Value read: 9.4 mm
